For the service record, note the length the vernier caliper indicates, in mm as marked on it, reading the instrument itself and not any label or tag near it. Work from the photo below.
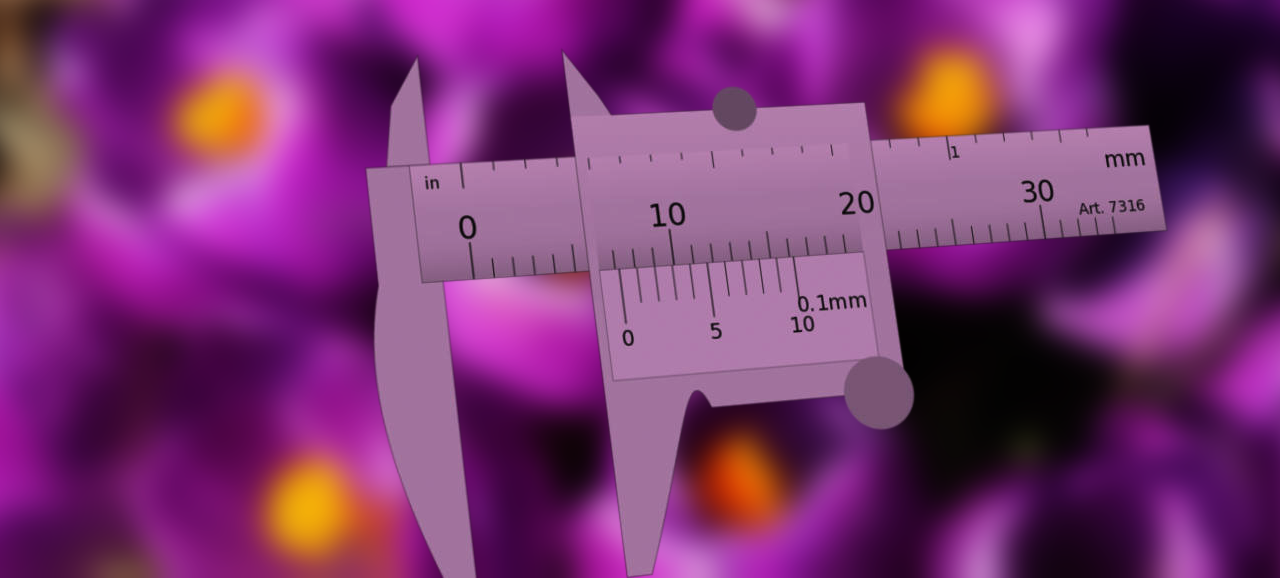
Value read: 7.2 mm
